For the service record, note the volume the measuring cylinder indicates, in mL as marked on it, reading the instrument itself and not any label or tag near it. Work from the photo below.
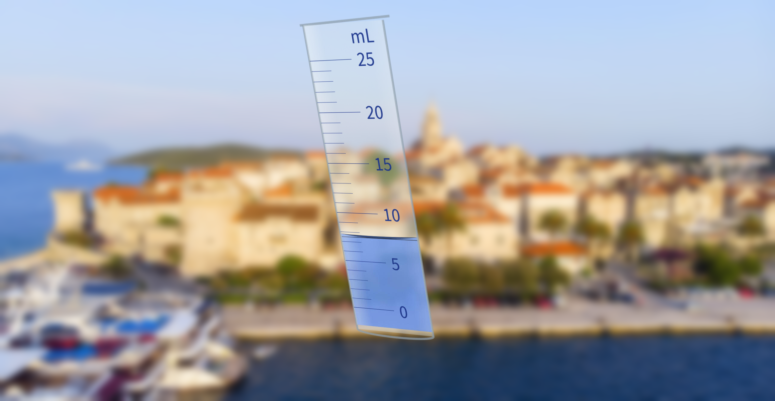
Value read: 7.5 mL
